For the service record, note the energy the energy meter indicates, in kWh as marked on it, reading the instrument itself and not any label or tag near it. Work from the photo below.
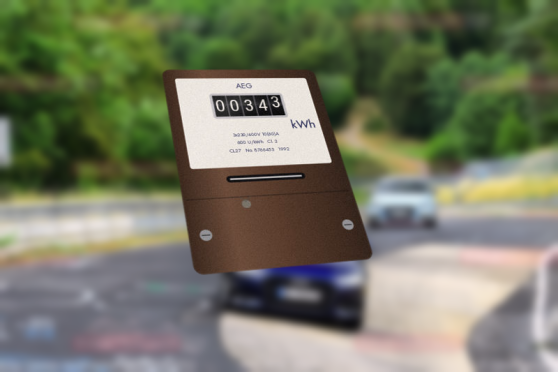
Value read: 343 kWh
